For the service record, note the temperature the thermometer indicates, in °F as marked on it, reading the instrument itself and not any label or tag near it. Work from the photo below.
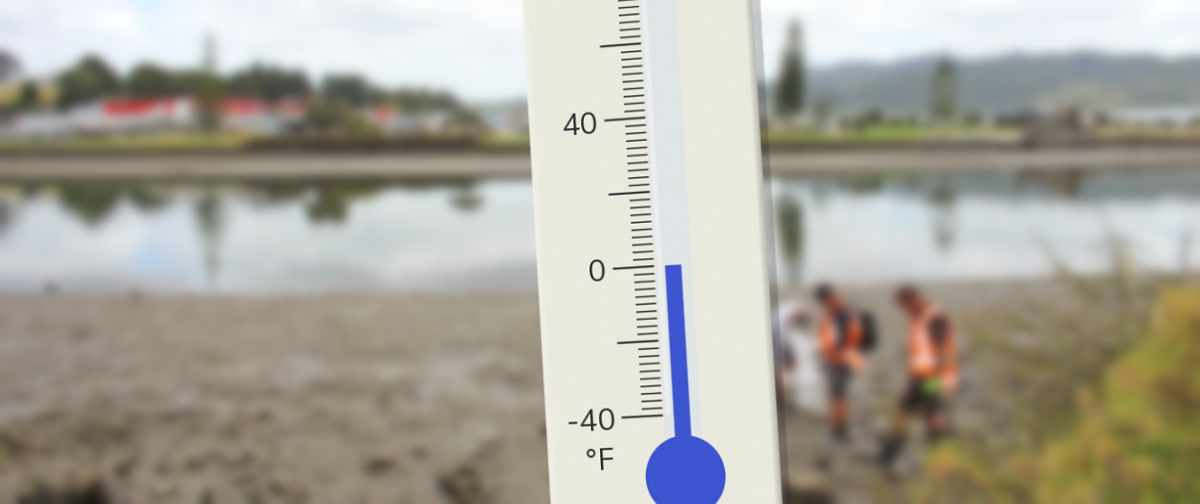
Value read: 0 °F
